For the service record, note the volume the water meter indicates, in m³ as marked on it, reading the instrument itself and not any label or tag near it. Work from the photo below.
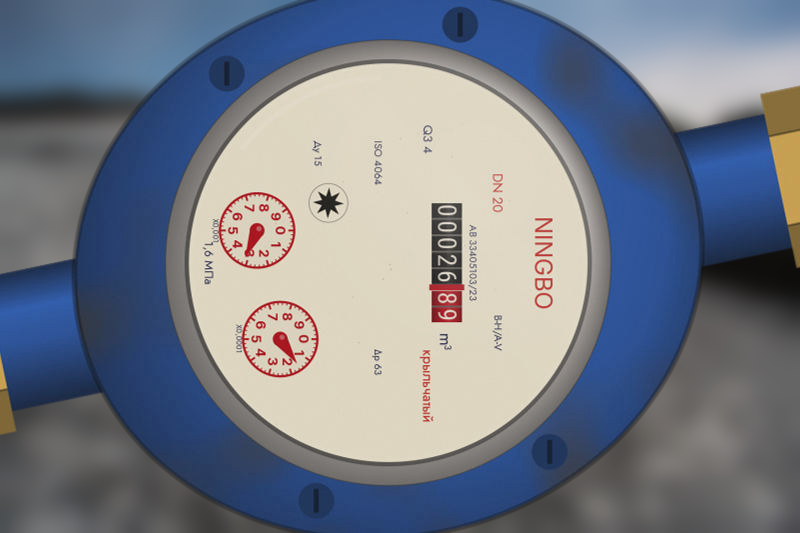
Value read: 26.8931 m³
